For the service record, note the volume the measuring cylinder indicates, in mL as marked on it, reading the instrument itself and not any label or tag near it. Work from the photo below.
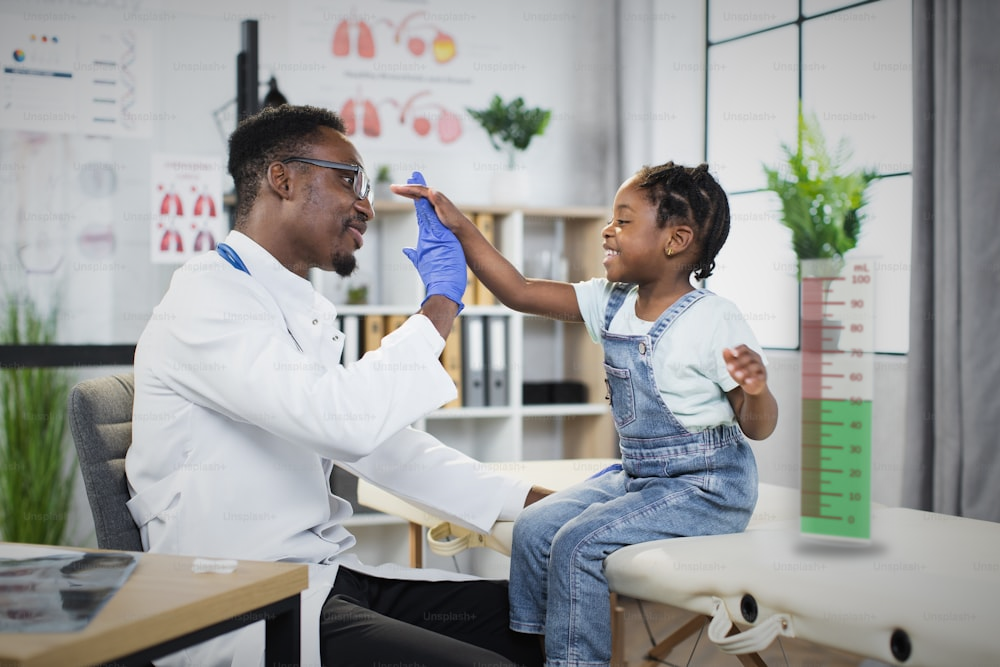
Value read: 50 mL
